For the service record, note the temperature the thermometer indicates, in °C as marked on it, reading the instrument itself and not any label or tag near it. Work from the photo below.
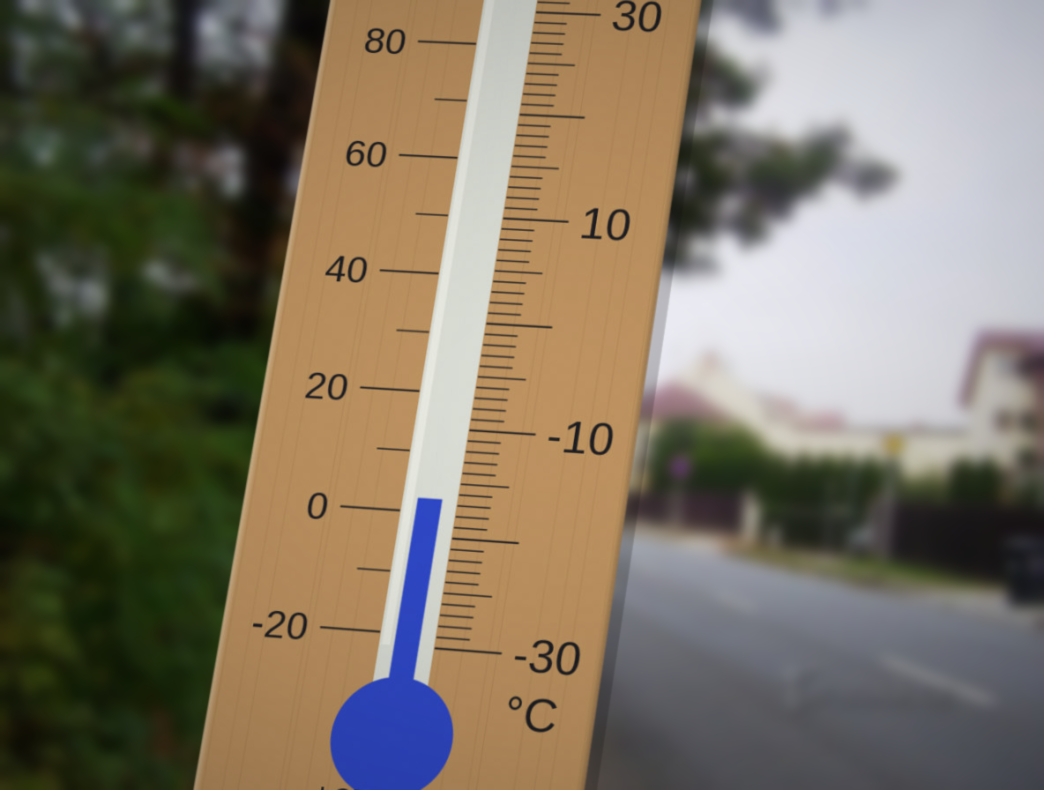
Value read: -16.5 °C
